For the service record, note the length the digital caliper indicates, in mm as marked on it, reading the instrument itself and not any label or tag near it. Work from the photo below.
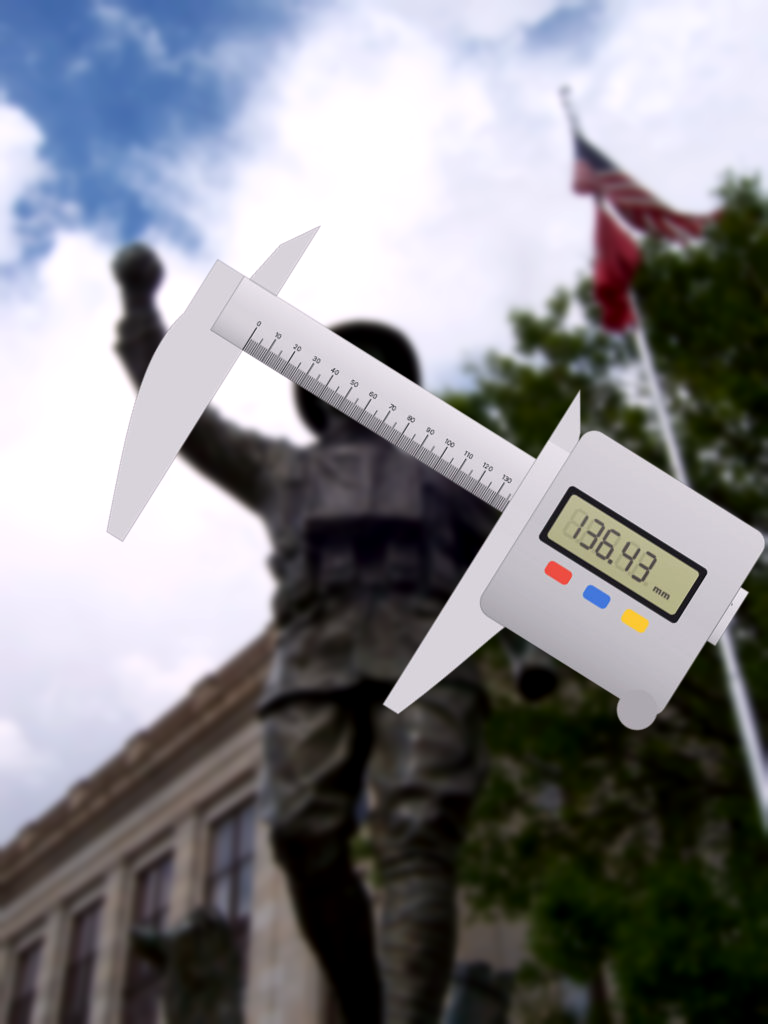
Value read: 136.43 mm
